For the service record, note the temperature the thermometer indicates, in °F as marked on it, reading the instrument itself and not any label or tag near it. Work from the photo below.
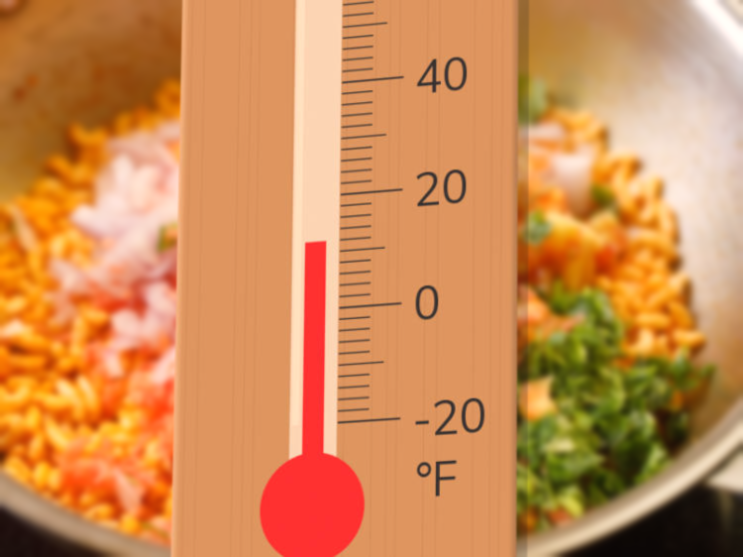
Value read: 12 °F
